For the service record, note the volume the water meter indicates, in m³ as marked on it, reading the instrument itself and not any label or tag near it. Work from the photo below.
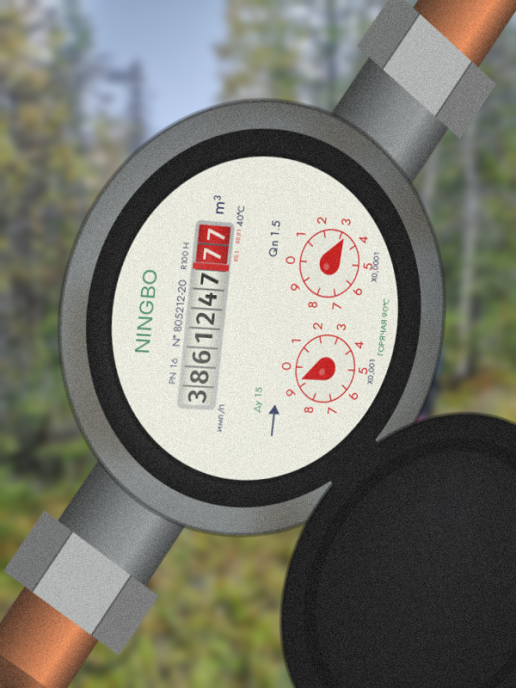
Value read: 3861247.7693 m³
